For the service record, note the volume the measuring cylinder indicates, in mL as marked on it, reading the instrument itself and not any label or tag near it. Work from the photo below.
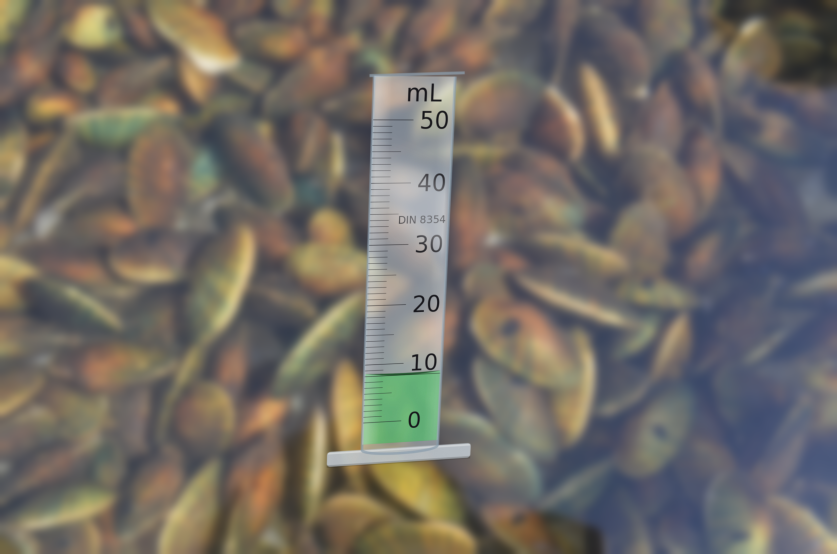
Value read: 8 mL
